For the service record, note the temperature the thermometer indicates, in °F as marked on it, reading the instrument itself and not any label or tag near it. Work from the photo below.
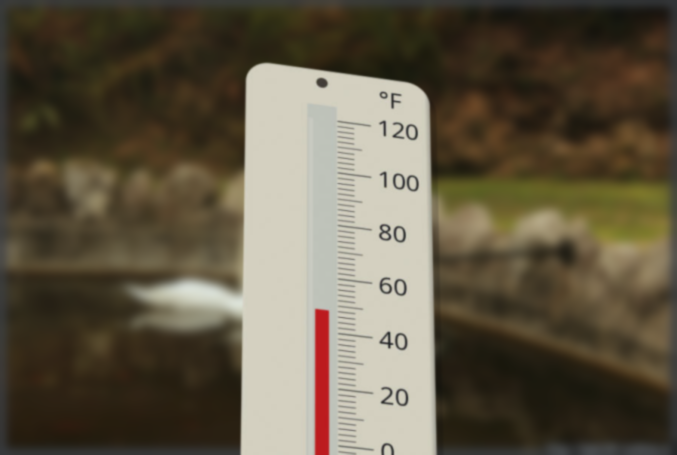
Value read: 48 °F
